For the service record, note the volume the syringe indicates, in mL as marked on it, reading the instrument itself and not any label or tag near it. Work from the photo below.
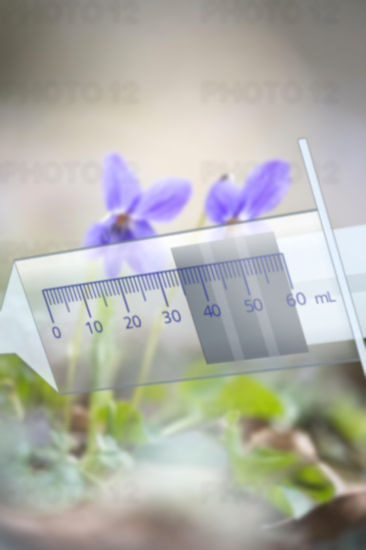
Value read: 35 mL
